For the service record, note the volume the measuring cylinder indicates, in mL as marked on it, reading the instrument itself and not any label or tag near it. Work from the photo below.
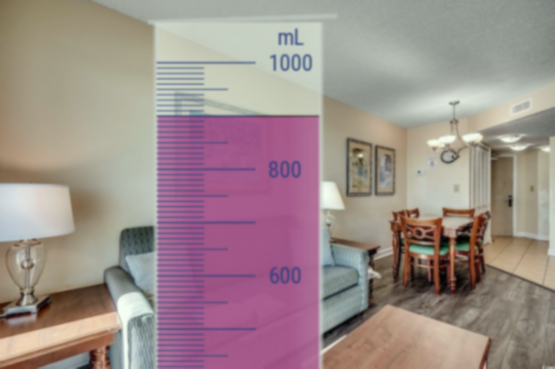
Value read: 900 mL
